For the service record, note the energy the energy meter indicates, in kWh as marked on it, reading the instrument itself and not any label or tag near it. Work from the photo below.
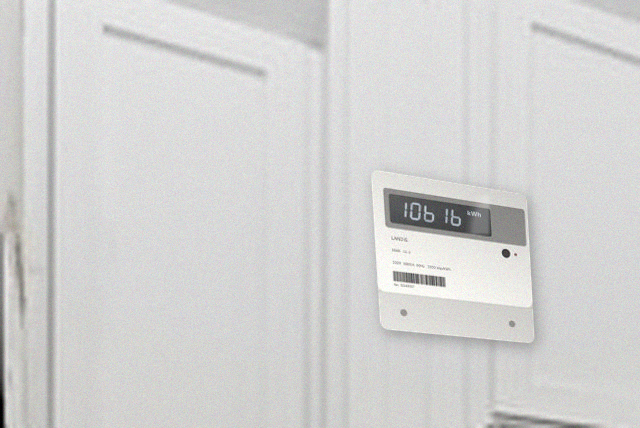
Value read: 10616 kWh
